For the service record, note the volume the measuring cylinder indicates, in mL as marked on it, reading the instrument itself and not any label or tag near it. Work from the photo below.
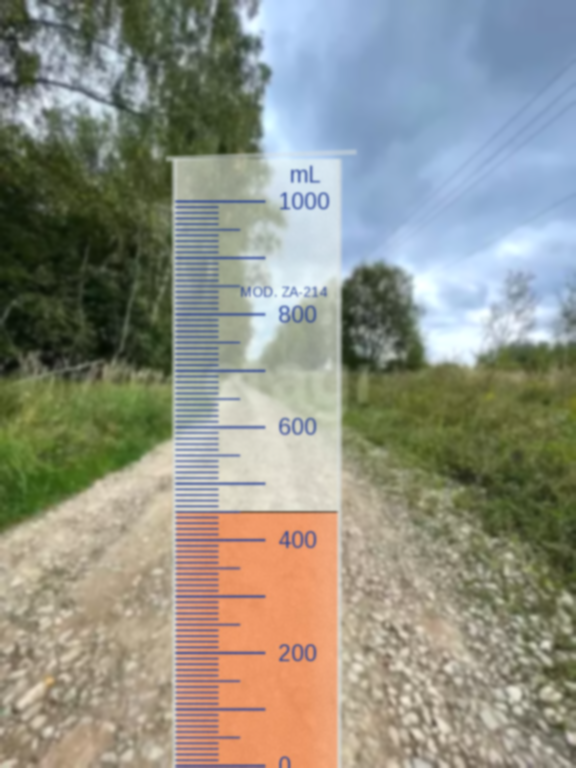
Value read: 450 mL
